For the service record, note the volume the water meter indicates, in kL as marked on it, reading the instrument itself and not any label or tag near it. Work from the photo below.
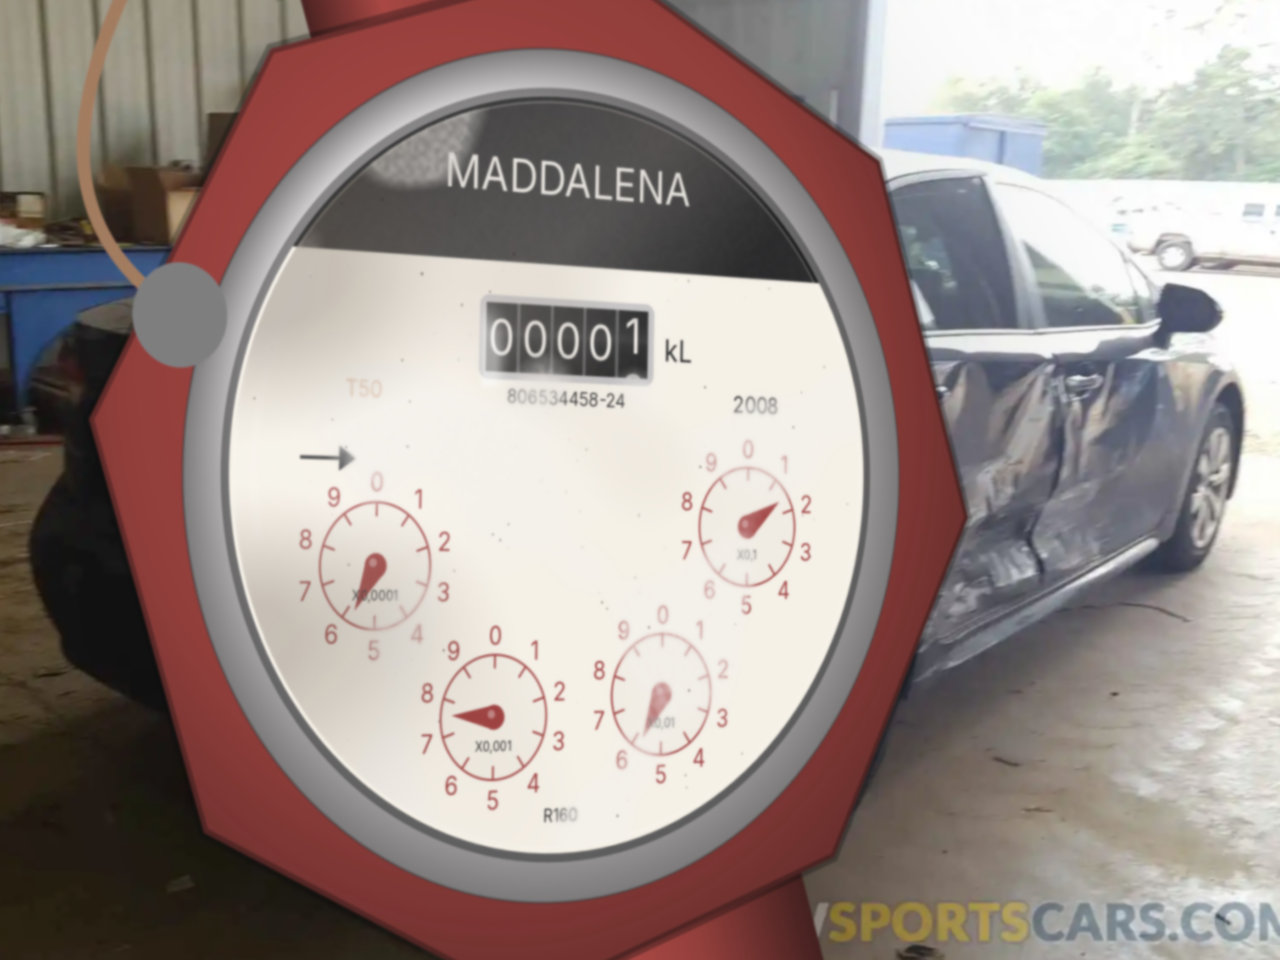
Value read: 1.1575 kL
